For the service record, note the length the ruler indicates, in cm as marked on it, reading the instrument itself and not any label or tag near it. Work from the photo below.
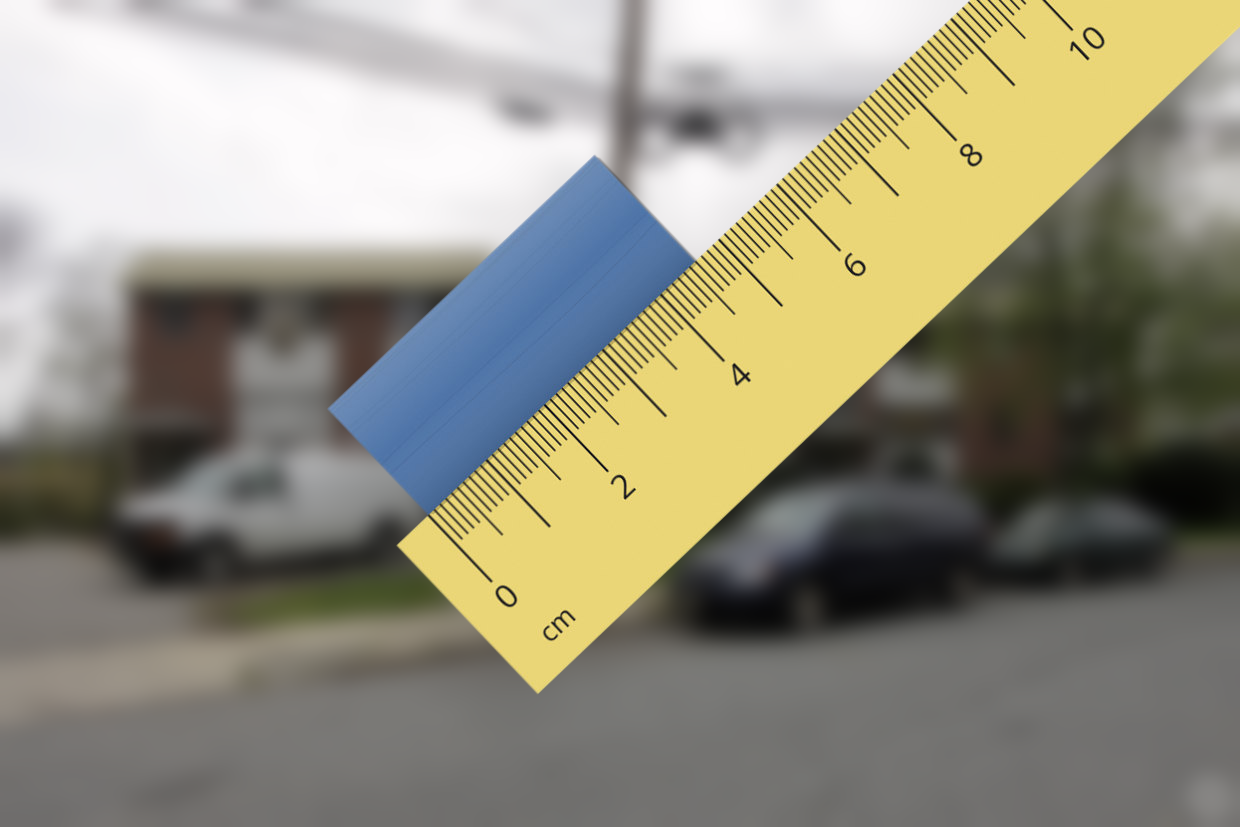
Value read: 4.6 cm
